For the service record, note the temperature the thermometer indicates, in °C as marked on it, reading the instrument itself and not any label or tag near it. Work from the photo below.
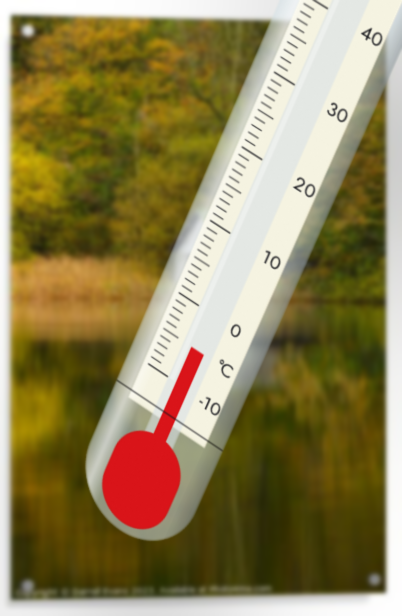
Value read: -5 °C
